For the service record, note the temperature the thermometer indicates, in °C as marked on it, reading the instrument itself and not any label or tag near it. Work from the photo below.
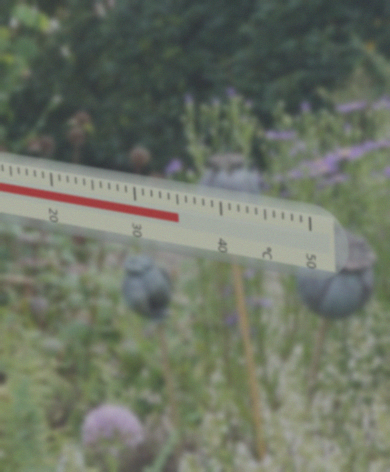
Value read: 35 °C
